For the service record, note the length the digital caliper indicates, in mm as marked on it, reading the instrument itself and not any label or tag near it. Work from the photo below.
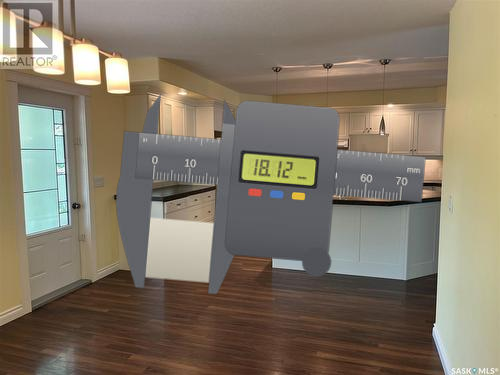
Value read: 18.12 mm
